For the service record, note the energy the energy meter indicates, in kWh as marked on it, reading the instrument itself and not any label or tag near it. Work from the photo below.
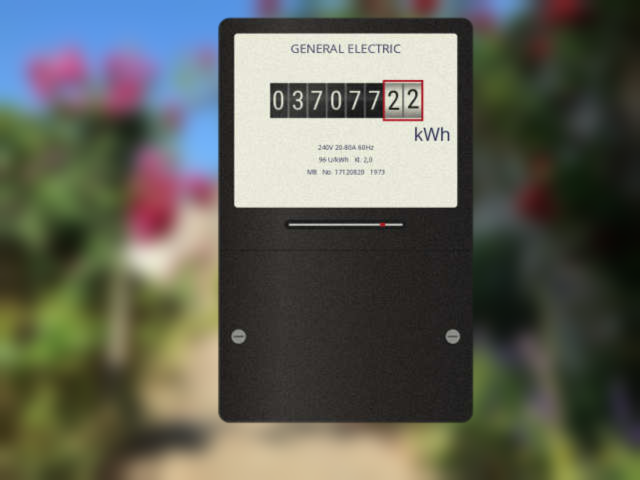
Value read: 37077.22 kWh
